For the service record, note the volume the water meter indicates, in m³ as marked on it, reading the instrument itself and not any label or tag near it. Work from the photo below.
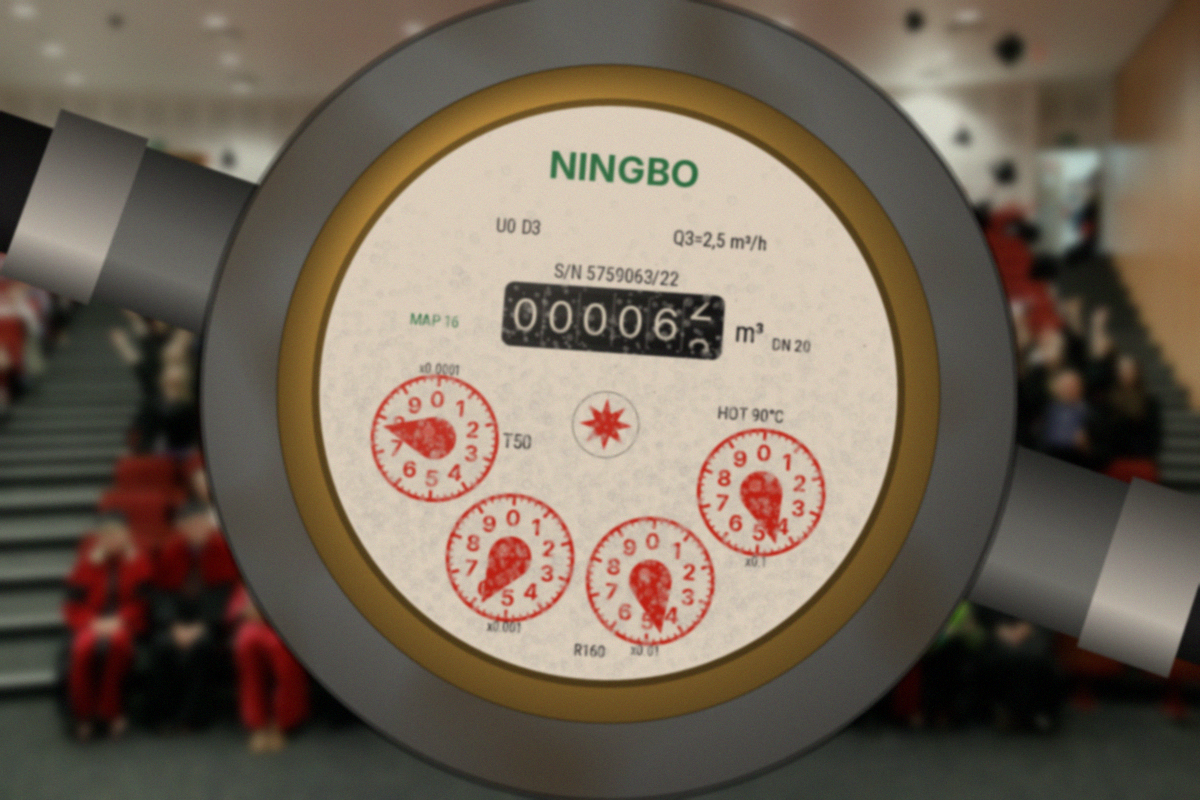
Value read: 62.4457 m³
